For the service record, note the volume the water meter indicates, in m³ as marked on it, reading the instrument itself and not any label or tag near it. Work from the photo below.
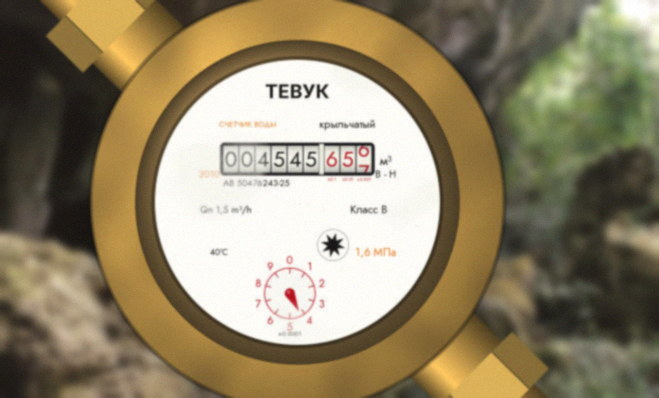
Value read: 4545.6564 m³
